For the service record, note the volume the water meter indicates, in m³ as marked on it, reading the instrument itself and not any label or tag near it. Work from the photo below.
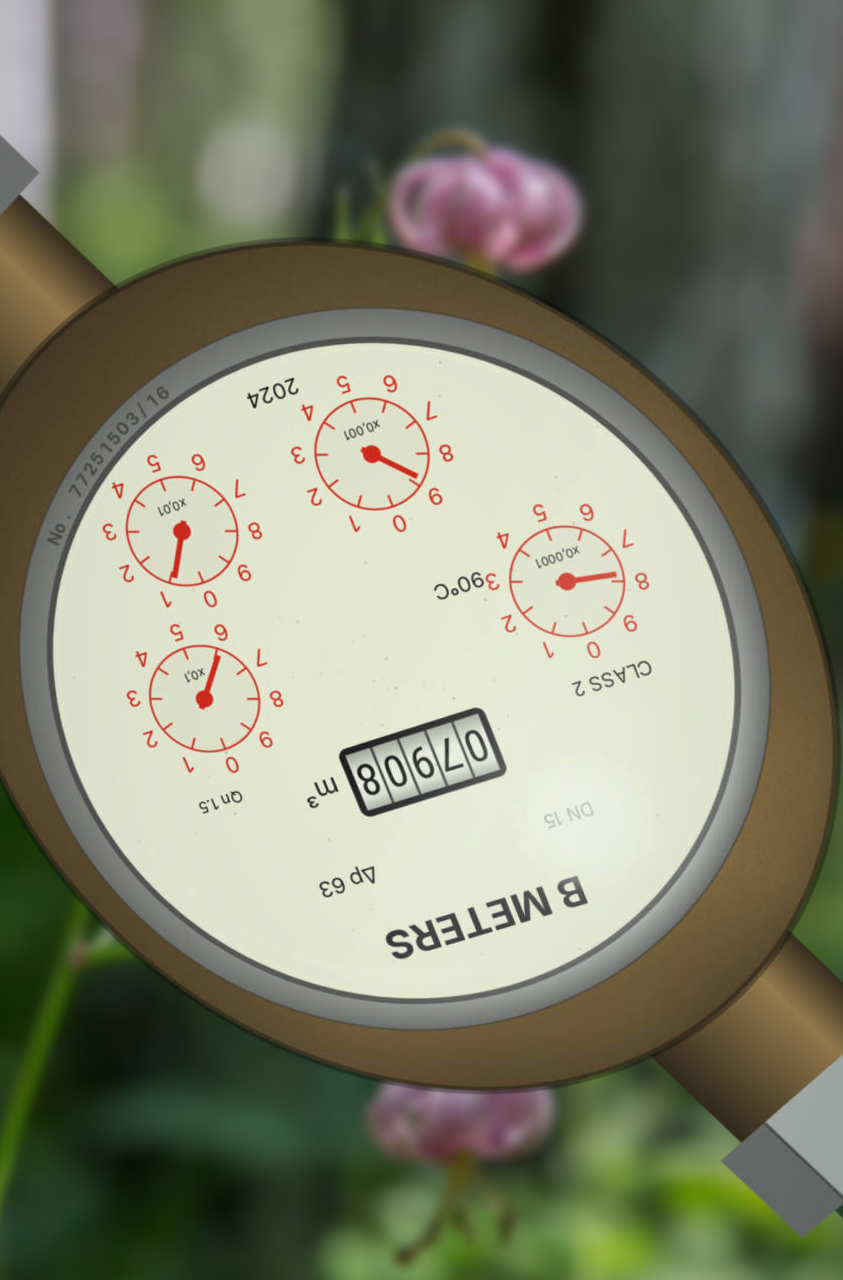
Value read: 7908.6087 m³
